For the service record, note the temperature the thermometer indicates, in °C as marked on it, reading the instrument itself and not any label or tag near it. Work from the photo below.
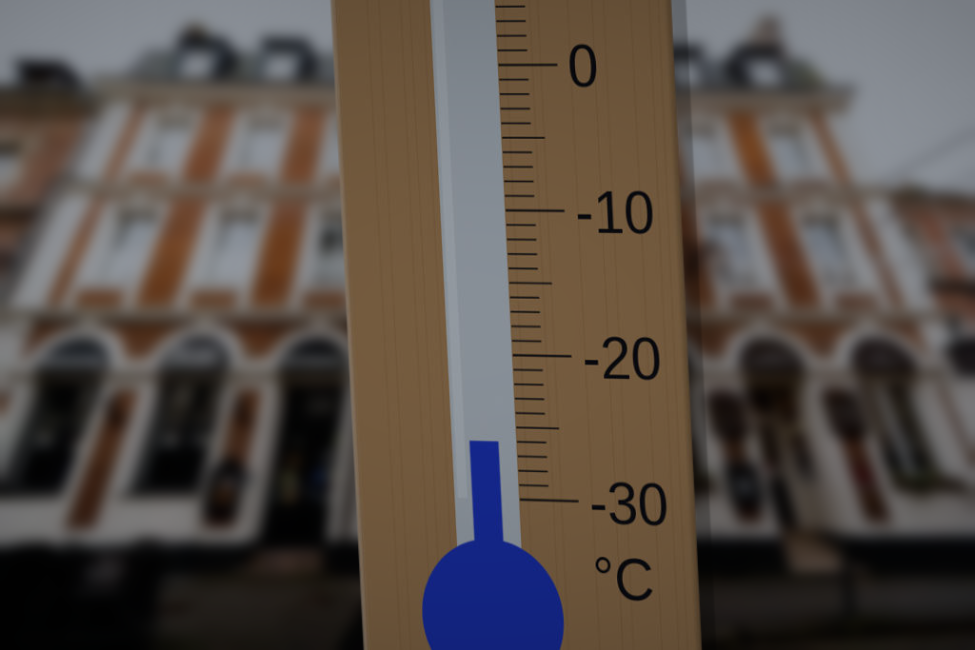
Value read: -26 °C
